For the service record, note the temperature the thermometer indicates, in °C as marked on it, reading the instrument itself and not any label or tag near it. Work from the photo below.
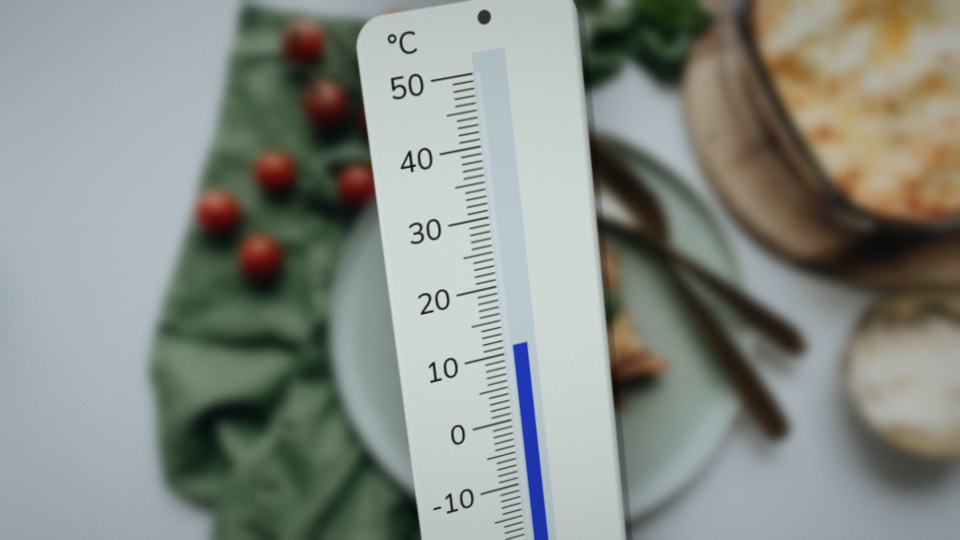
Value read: 11 °C
